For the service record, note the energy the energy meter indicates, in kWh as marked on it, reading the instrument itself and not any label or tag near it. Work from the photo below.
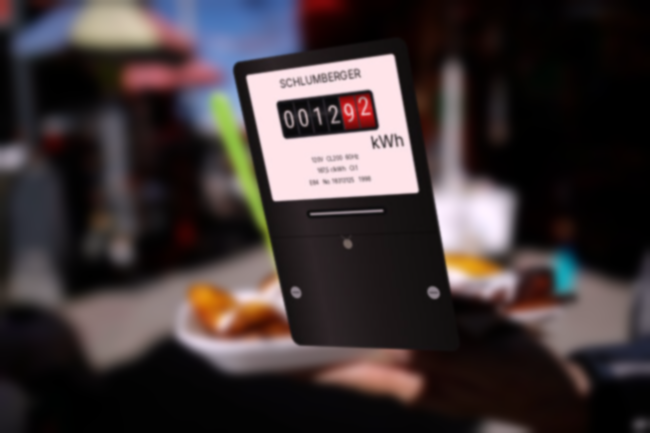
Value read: 12.92 kWh
